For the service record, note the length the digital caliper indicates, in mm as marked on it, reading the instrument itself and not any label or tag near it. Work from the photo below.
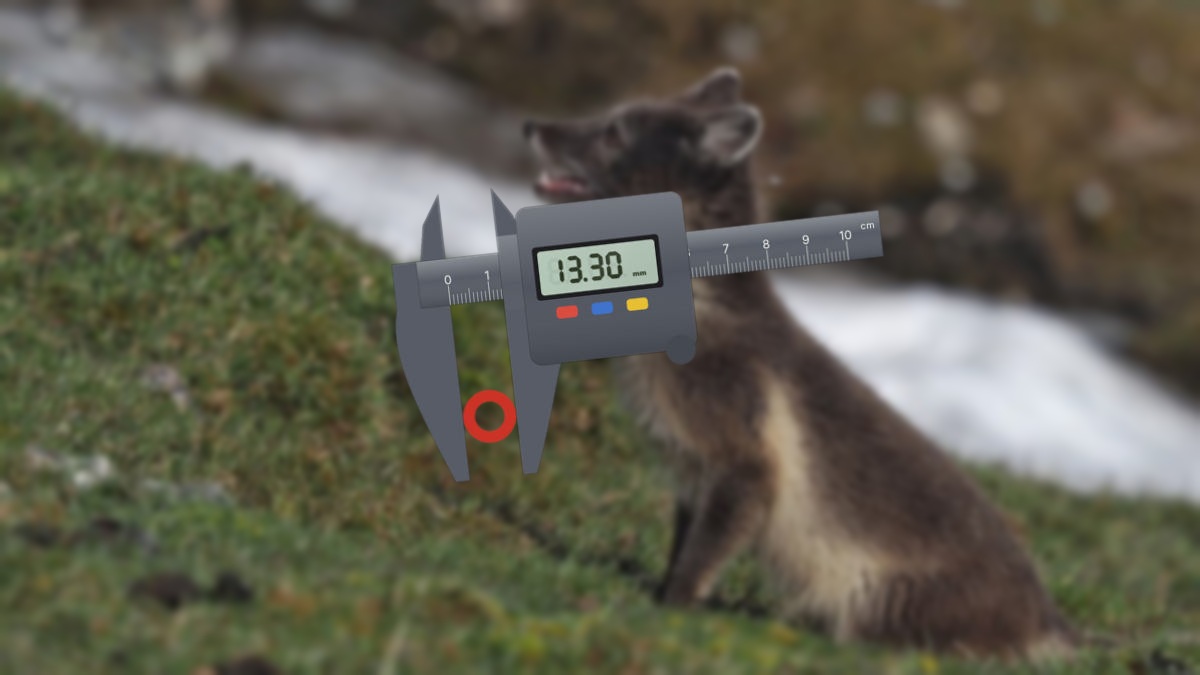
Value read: 13.30 mm
